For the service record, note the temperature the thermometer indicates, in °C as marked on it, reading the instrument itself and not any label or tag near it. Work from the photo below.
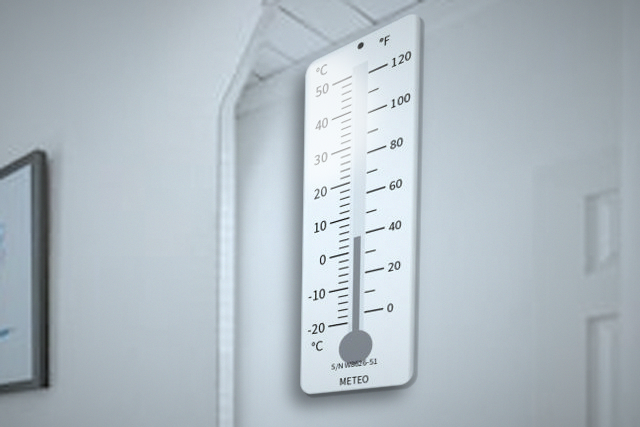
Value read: 4 °C
